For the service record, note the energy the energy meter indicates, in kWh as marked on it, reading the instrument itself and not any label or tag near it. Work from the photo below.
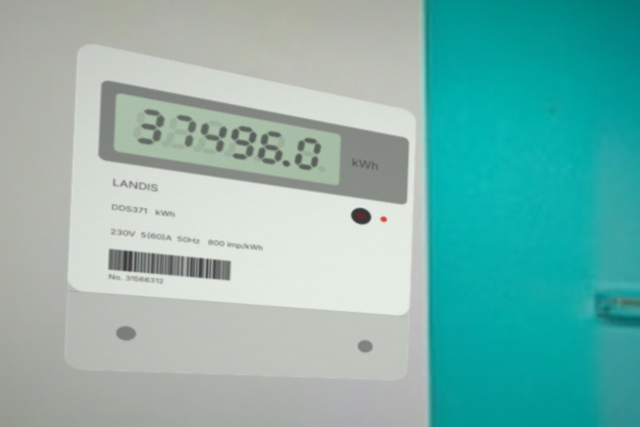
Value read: 37496.0 kWh
